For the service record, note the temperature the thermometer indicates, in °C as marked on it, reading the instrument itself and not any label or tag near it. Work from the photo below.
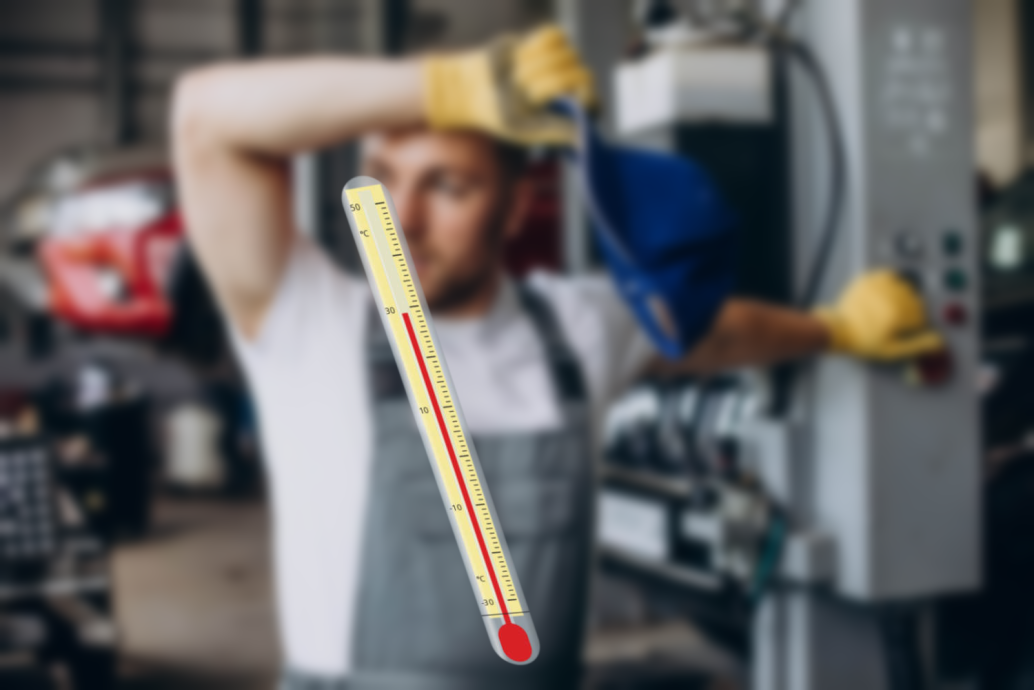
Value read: 29 °C
